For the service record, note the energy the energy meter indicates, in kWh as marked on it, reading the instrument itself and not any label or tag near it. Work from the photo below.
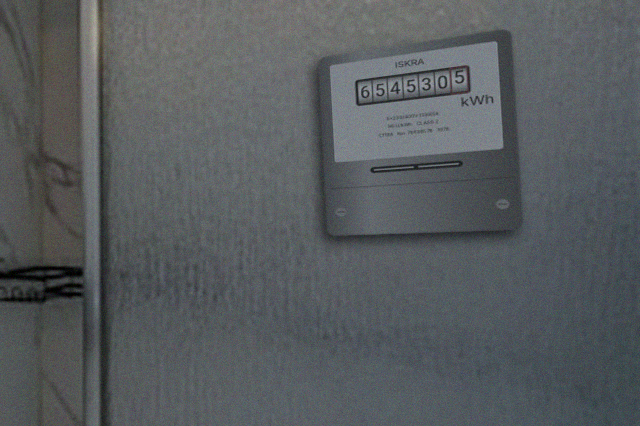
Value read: 654530.5 kWh
